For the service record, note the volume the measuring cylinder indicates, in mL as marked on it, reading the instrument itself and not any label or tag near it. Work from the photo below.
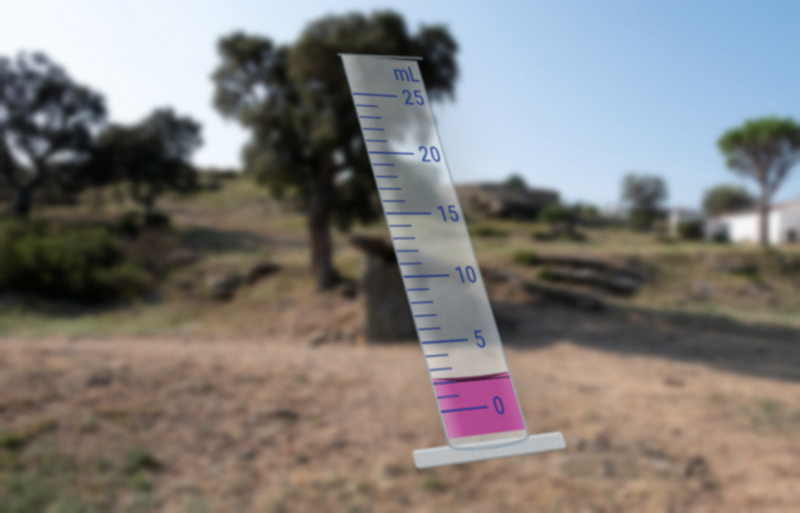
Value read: 2 mL
